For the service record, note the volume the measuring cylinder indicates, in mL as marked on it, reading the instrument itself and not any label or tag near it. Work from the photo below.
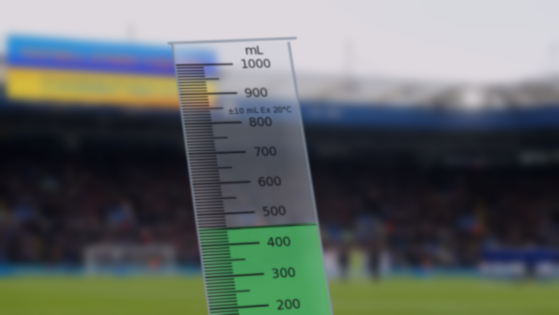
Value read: 450 mL
